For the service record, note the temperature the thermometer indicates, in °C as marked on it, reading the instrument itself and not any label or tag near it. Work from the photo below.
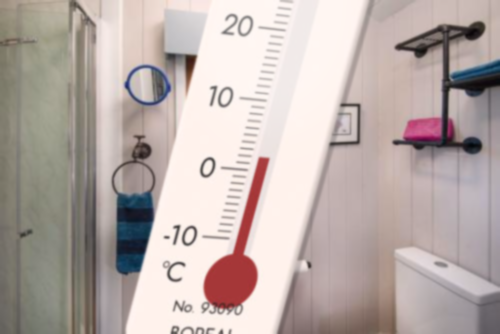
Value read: 2 °C
